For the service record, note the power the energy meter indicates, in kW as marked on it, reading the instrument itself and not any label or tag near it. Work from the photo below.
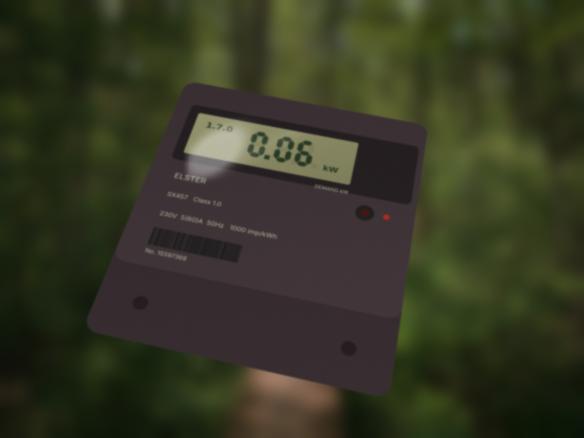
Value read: 0.06 kW
